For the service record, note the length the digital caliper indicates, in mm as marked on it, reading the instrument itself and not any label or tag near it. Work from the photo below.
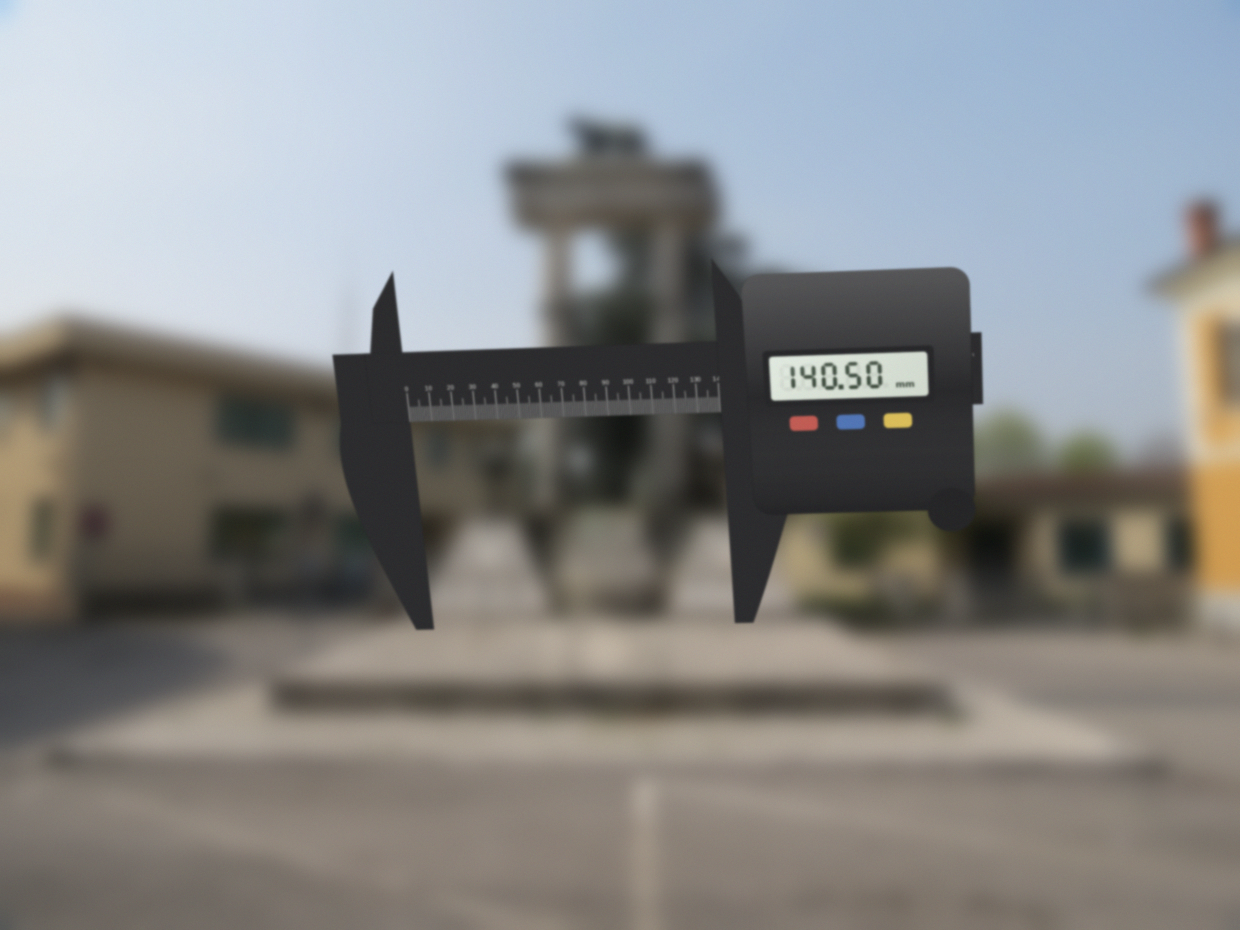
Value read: 140.50 mm
